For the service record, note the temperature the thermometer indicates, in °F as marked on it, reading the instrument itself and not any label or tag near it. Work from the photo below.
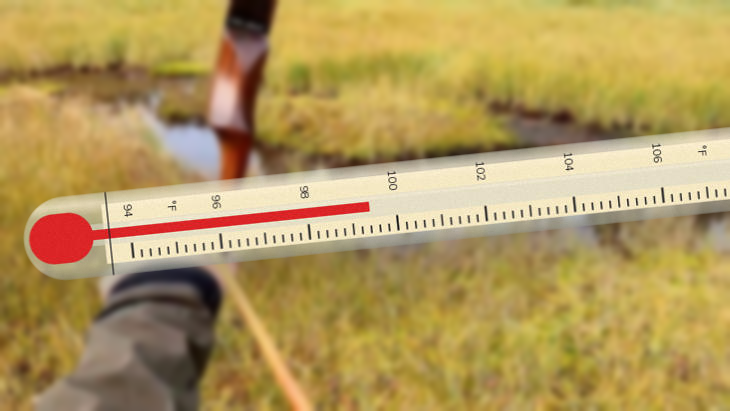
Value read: 99.4 °F
